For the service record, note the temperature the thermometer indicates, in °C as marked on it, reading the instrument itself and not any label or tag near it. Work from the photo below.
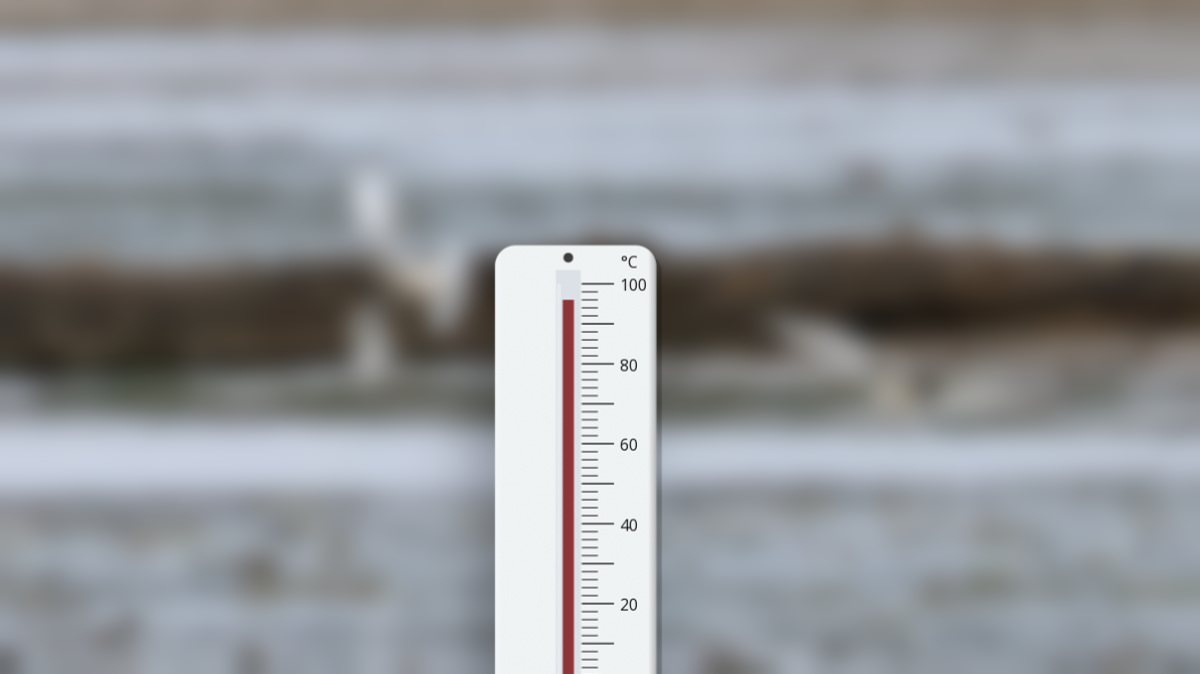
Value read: 96 °C
